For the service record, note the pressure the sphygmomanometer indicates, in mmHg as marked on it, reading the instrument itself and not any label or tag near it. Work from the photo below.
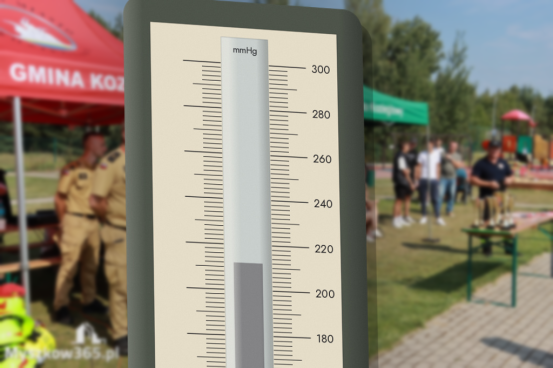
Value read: 212 mmHg
